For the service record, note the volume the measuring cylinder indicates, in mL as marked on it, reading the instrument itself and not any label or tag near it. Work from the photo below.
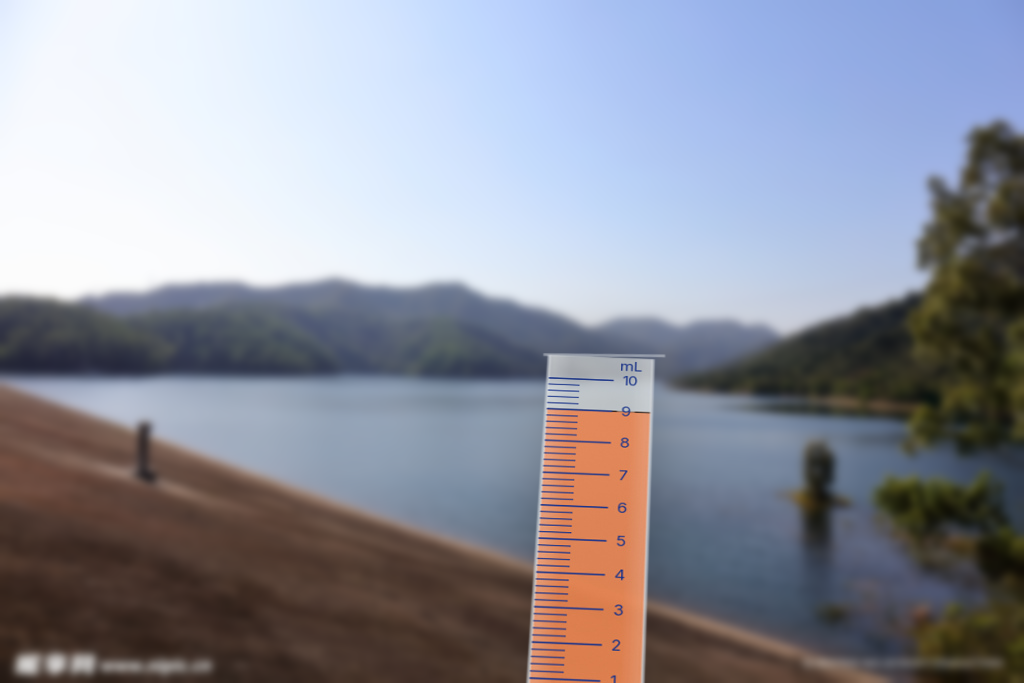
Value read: 9 mL
